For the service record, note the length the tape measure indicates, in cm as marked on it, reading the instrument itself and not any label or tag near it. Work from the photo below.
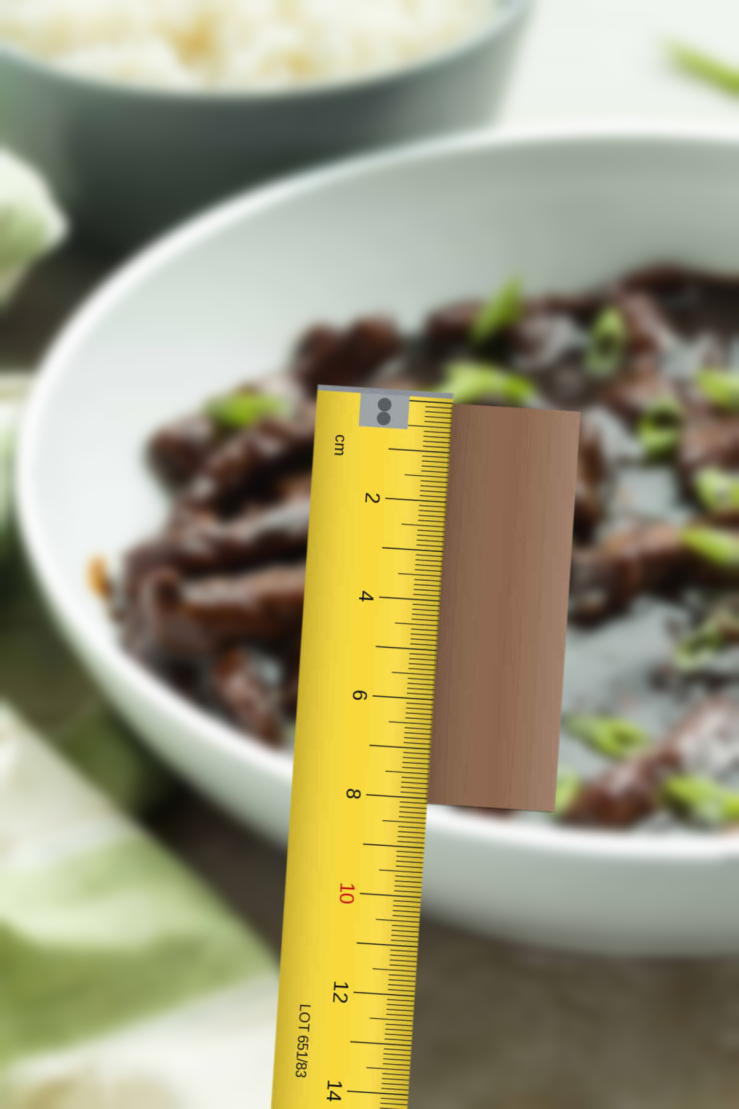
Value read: 8.1 cm
